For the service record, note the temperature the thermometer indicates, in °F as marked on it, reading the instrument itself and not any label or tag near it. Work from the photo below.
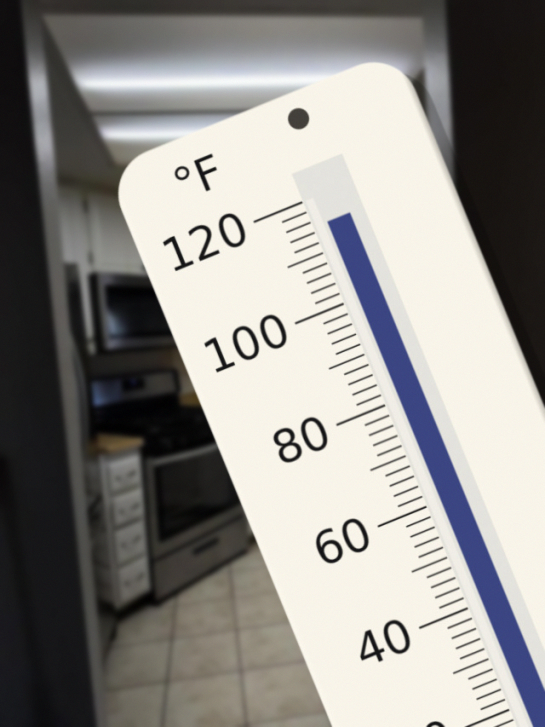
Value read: 115 °F
